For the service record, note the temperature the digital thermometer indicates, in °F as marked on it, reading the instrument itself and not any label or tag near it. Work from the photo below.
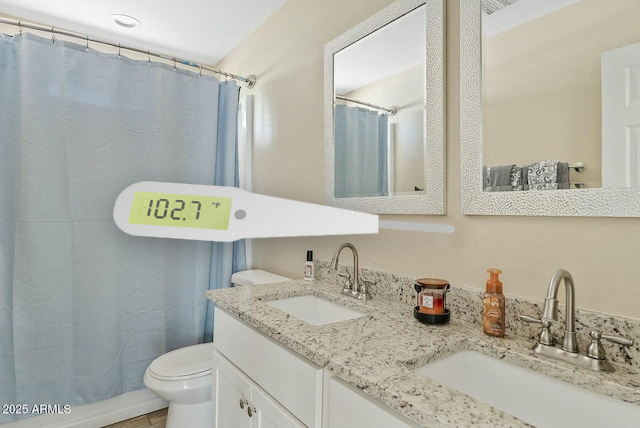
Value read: 102.7 °F
